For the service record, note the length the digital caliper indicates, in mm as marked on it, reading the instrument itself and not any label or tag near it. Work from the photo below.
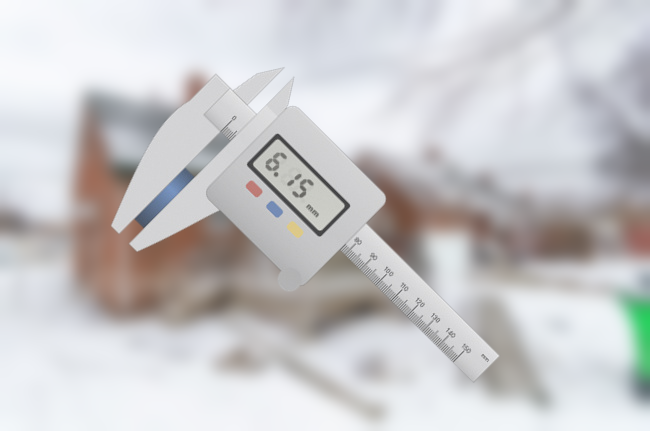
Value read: 6.15 mm
